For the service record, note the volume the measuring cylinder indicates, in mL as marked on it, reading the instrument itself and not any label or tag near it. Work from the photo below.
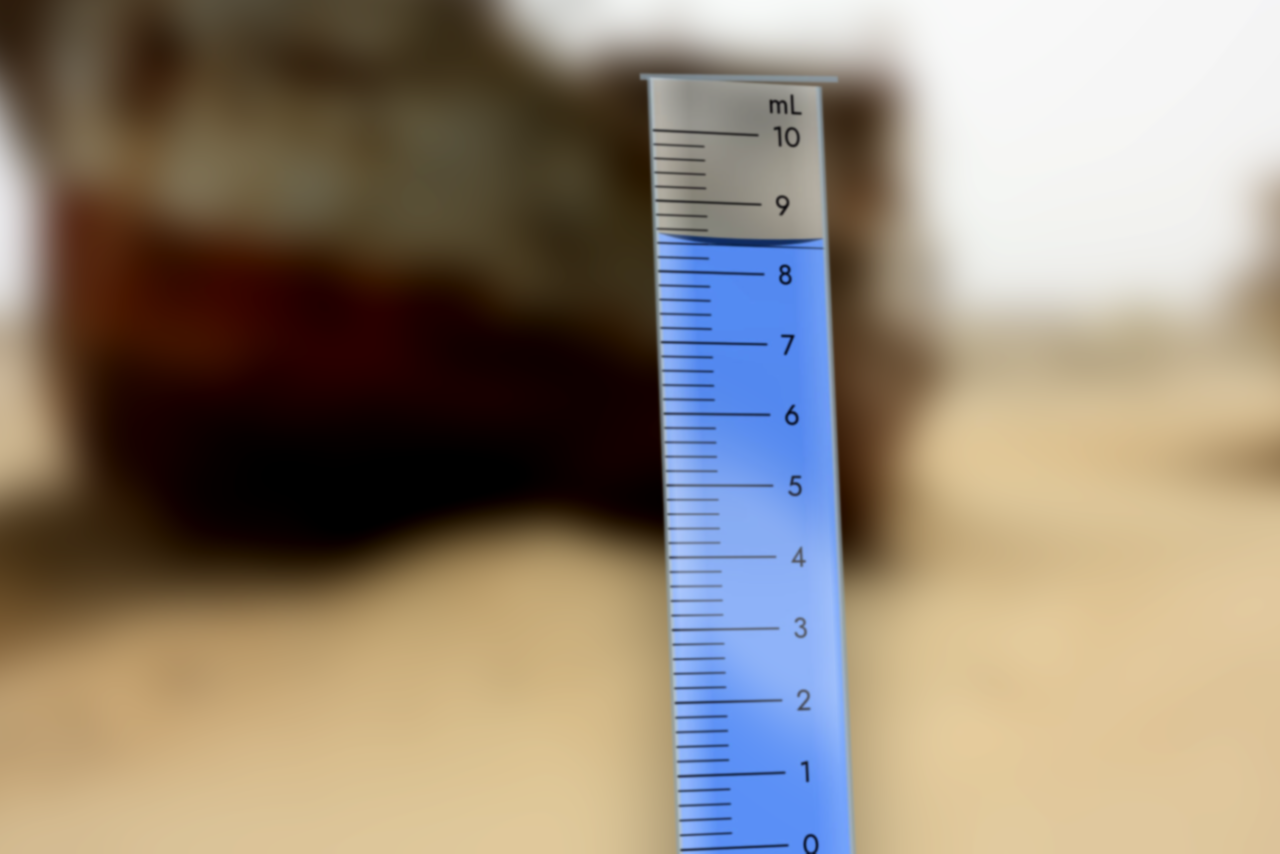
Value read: 8.4 mL
